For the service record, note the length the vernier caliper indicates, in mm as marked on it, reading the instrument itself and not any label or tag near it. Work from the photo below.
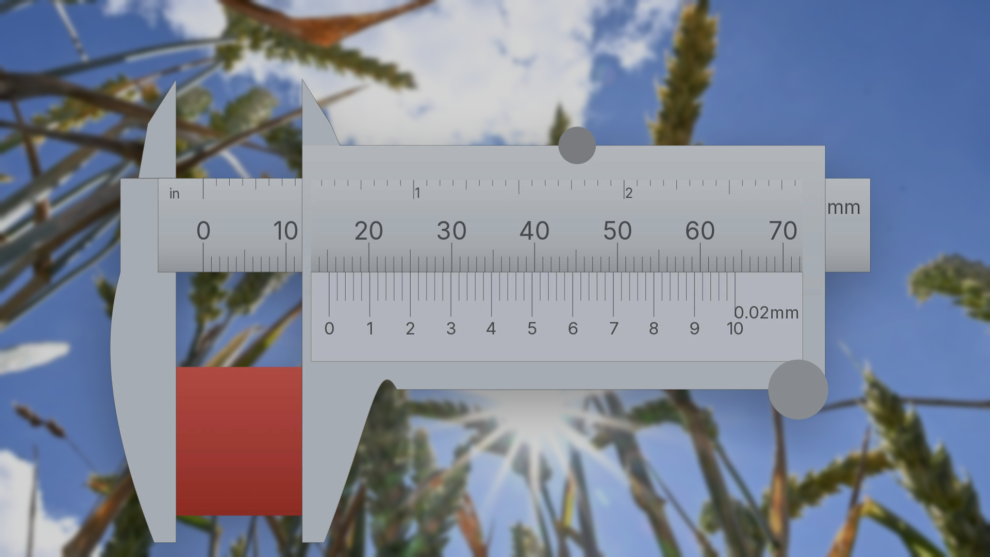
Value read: 15.2 mm
